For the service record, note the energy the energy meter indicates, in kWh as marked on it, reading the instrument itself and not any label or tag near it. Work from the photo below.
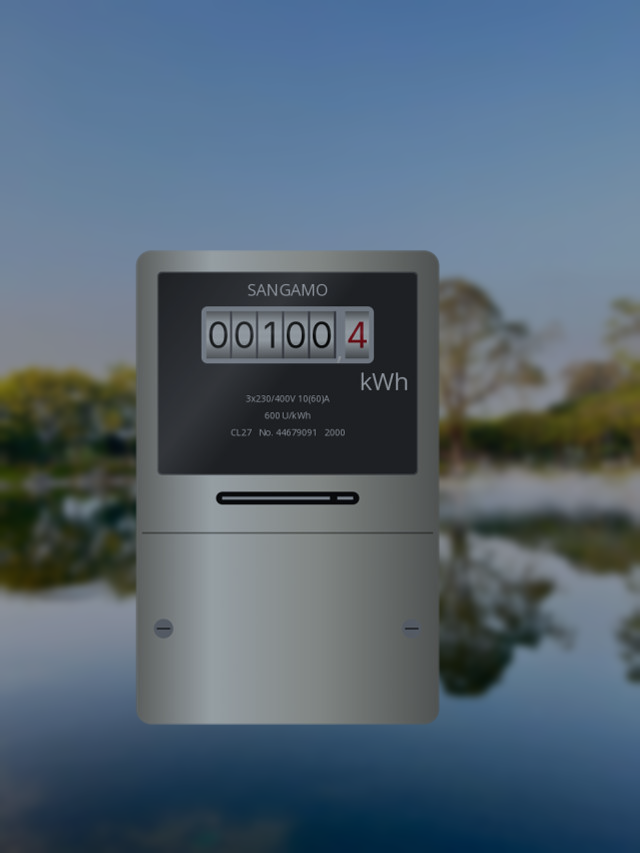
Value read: 100.4 kWh
